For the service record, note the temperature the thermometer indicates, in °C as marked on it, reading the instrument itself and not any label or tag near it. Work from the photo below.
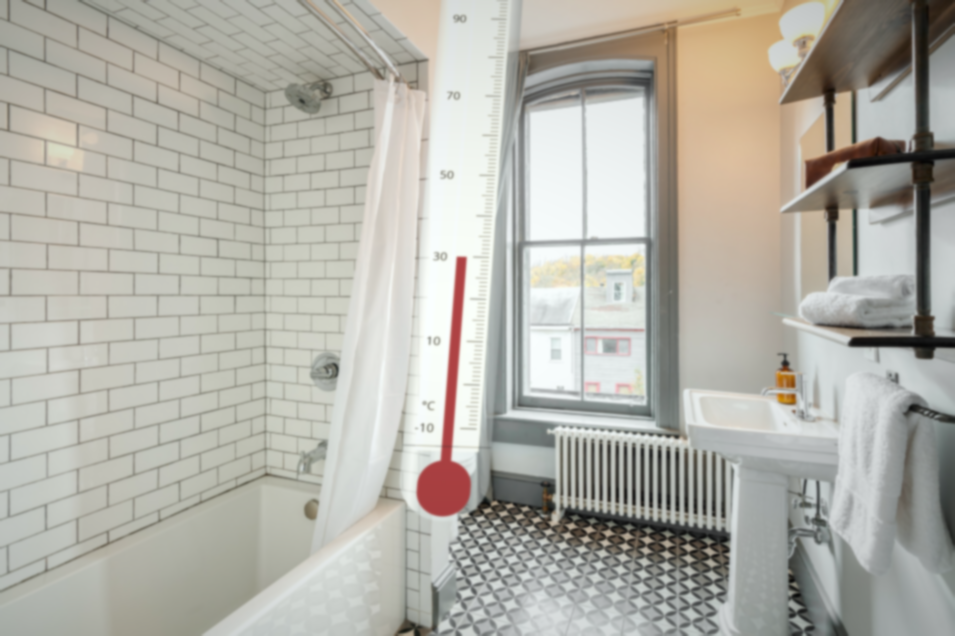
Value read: 30 °C
